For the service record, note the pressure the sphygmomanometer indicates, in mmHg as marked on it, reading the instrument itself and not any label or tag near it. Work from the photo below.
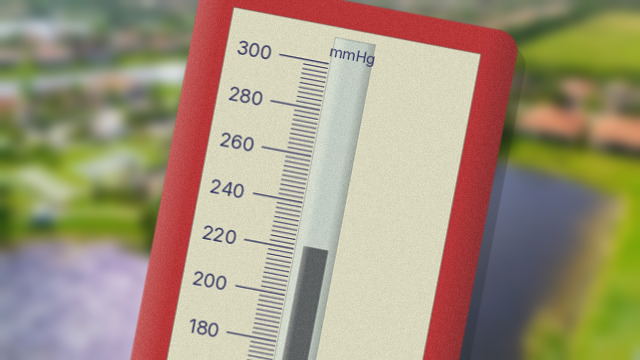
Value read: 222 mmHg
